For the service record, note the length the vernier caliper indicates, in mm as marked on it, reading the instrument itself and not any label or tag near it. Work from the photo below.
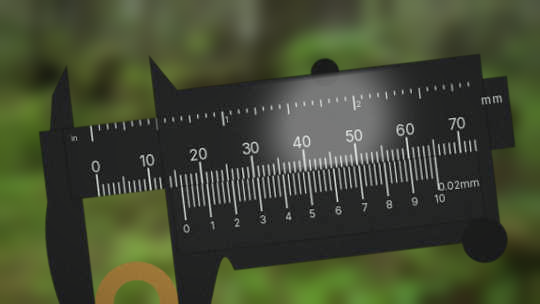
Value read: 16.0 mm
